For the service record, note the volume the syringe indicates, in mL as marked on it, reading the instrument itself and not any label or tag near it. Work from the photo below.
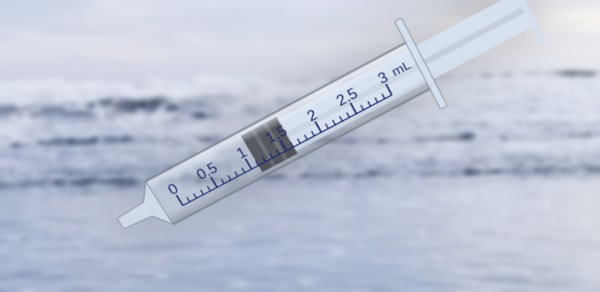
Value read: 1.1 mL
